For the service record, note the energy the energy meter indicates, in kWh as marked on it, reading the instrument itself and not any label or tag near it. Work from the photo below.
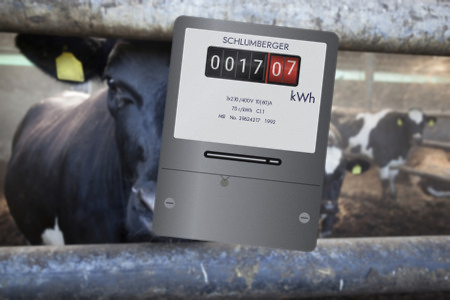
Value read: 17.07 kWh
